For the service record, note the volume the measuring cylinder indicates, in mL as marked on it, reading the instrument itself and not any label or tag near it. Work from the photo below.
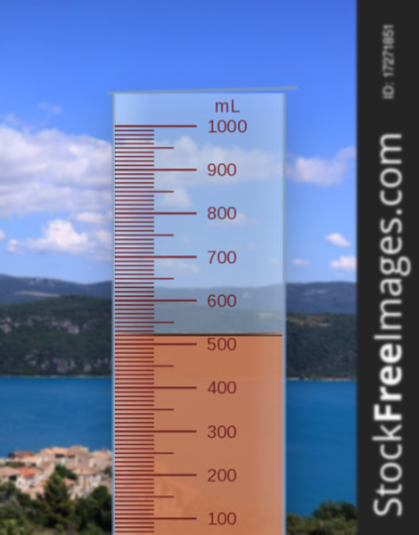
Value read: 520 mL
